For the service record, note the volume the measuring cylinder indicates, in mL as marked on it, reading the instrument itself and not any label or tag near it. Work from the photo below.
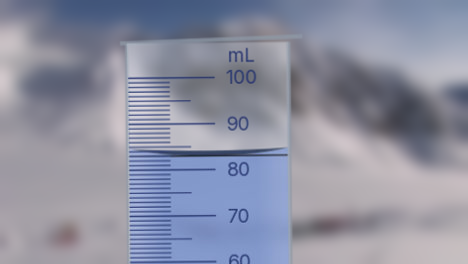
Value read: 83 mL
